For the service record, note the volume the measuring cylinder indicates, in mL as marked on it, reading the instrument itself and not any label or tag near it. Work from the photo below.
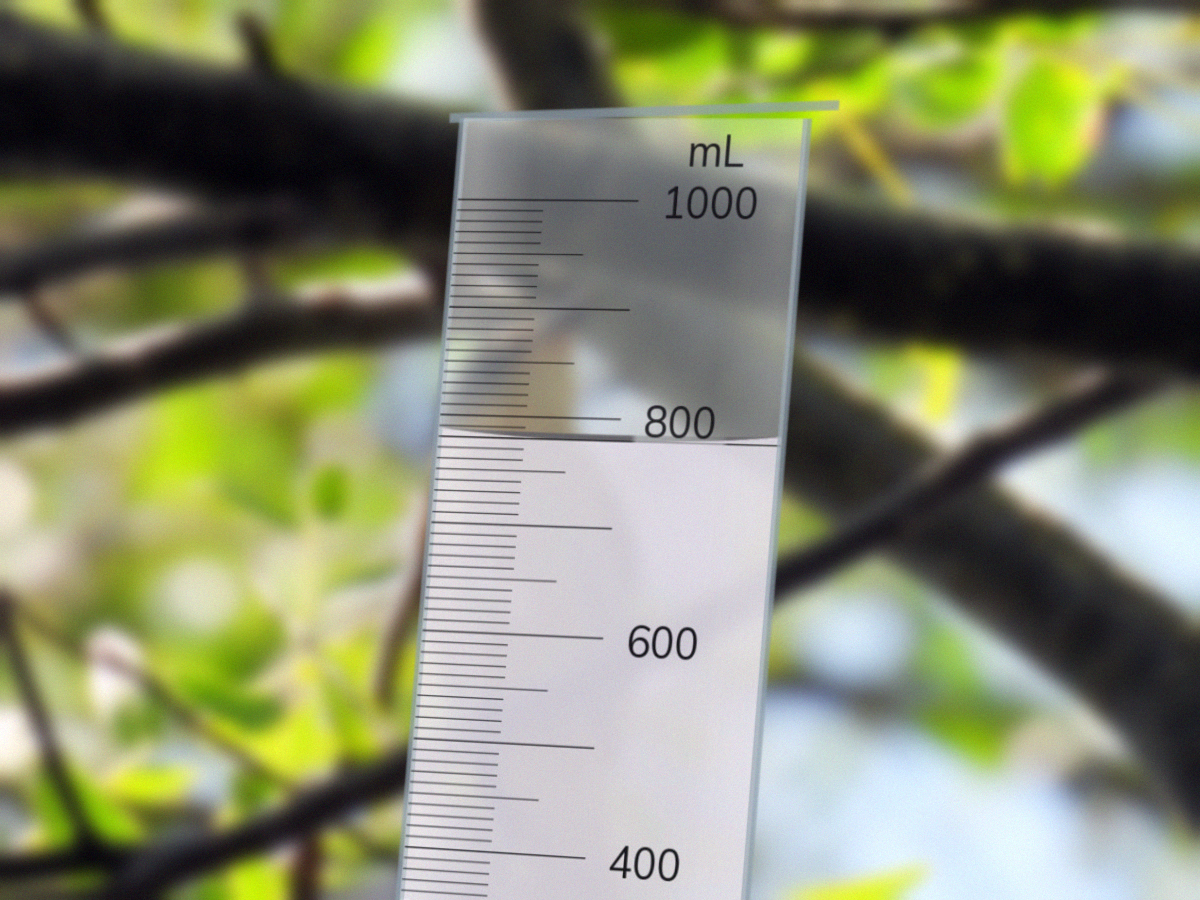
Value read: 780 mL
